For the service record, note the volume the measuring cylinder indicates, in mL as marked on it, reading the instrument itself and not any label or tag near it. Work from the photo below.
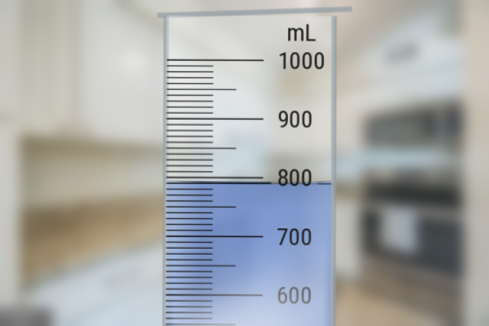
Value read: 790 mL
